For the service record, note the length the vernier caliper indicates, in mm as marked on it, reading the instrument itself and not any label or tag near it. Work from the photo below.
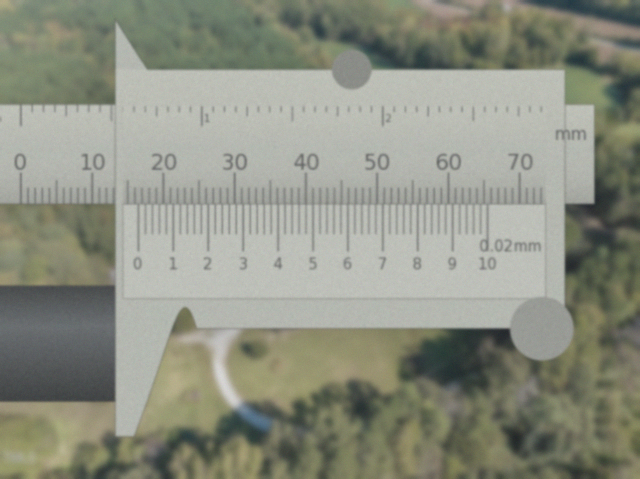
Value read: 16.5 mm
